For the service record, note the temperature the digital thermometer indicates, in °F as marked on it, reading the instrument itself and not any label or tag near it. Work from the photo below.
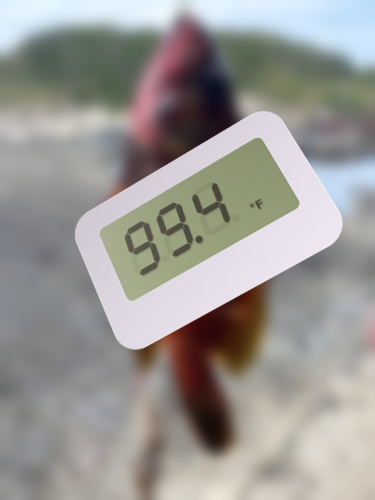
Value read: 99.4 °F
